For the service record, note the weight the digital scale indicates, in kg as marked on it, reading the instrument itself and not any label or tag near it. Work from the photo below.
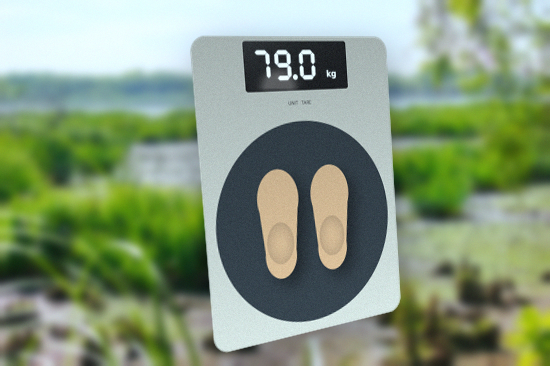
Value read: 79.0 kg
